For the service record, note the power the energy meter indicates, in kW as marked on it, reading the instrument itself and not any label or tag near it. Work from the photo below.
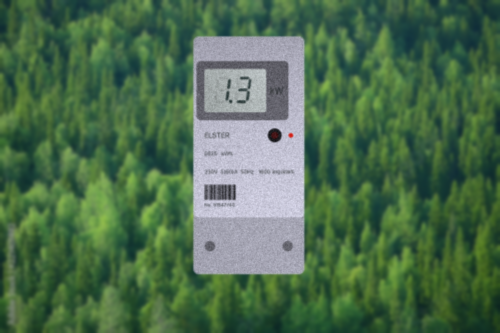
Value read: 1.3 kW
